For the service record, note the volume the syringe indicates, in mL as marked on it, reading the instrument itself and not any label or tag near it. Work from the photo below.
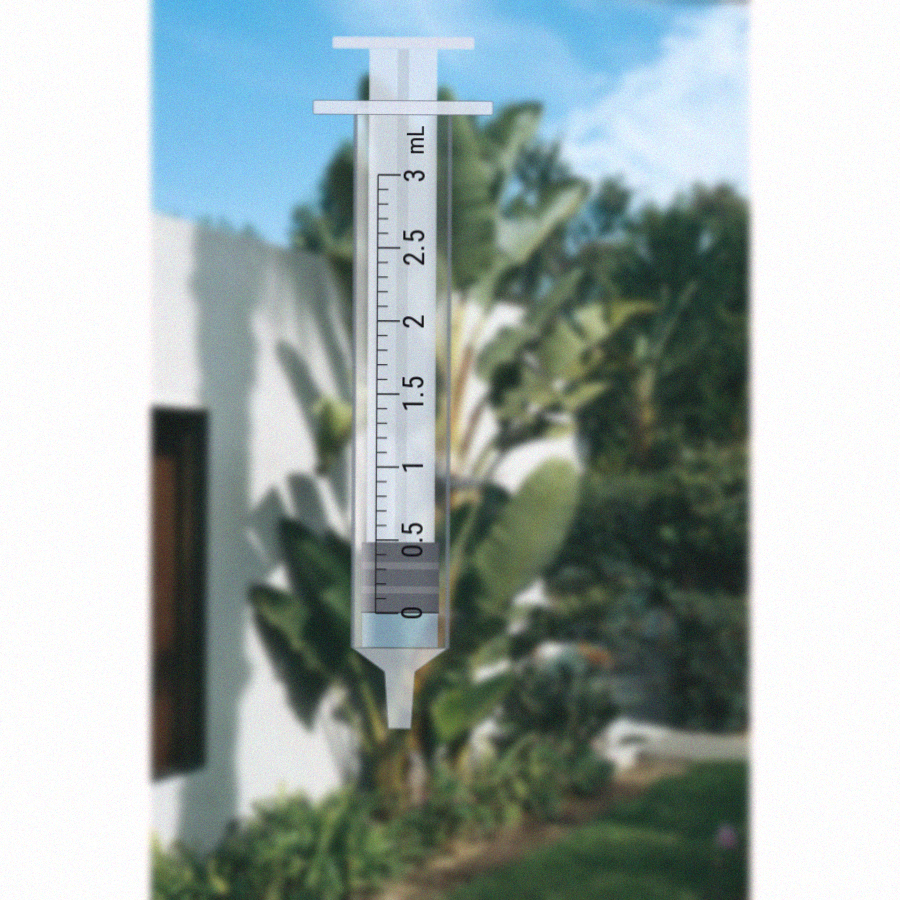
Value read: 0 mL
